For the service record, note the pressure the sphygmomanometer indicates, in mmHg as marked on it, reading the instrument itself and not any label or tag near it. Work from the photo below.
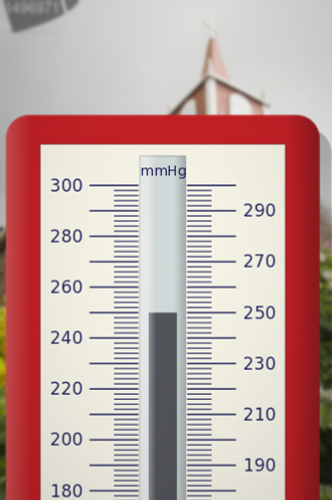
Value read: 250 mmHg
